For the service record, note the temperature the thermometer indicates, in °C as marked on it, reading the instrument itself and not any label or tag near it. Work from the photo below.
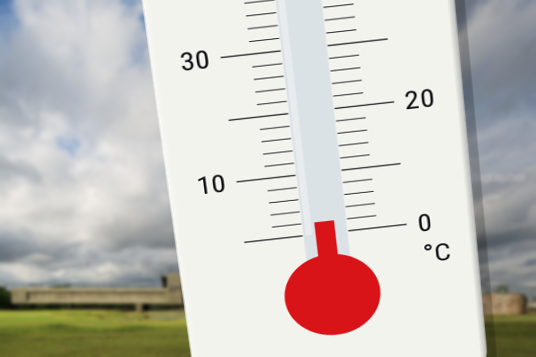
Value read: 2 °C
